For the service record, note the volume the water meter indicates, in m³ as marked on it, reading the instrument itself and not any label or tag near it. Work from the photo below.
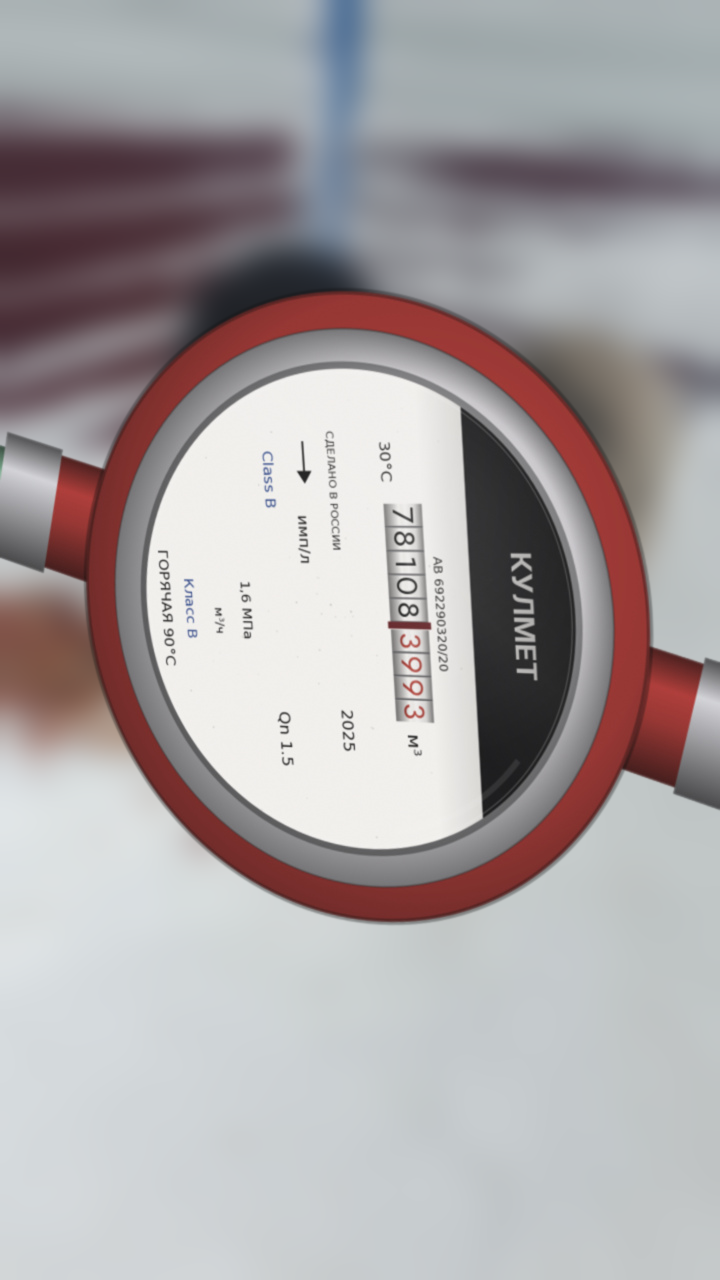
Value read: 78108.3993 m³
